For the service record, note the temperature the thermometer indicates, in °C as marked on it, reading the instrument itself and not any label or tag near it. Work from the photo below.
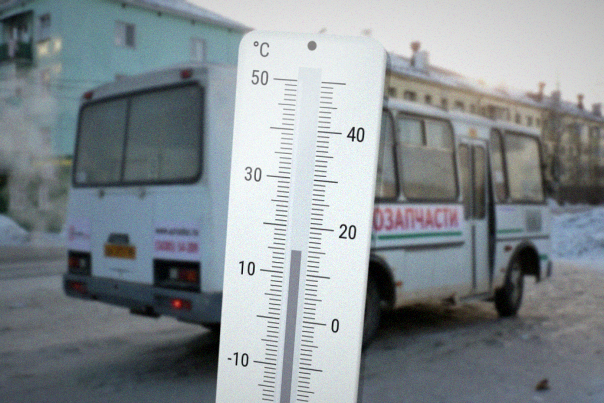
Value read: 15 °C
